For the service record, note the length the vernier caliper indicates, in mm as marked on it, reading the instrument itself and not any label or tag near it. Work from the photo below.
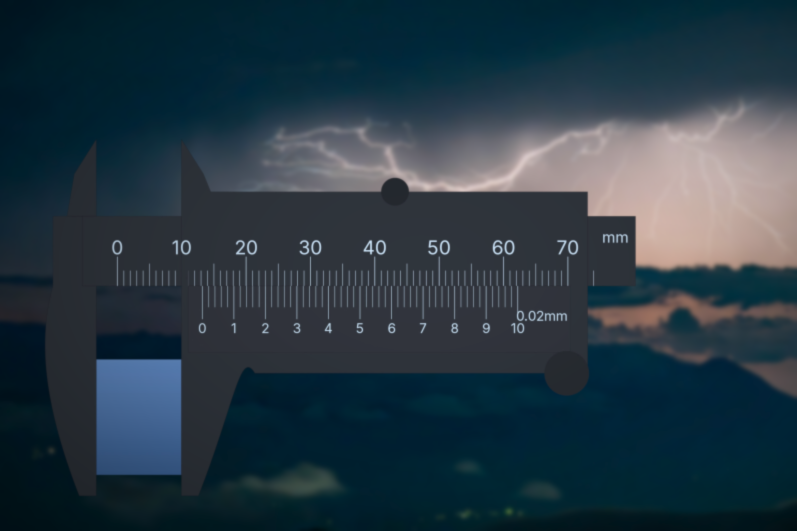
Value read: 13.2 mm
